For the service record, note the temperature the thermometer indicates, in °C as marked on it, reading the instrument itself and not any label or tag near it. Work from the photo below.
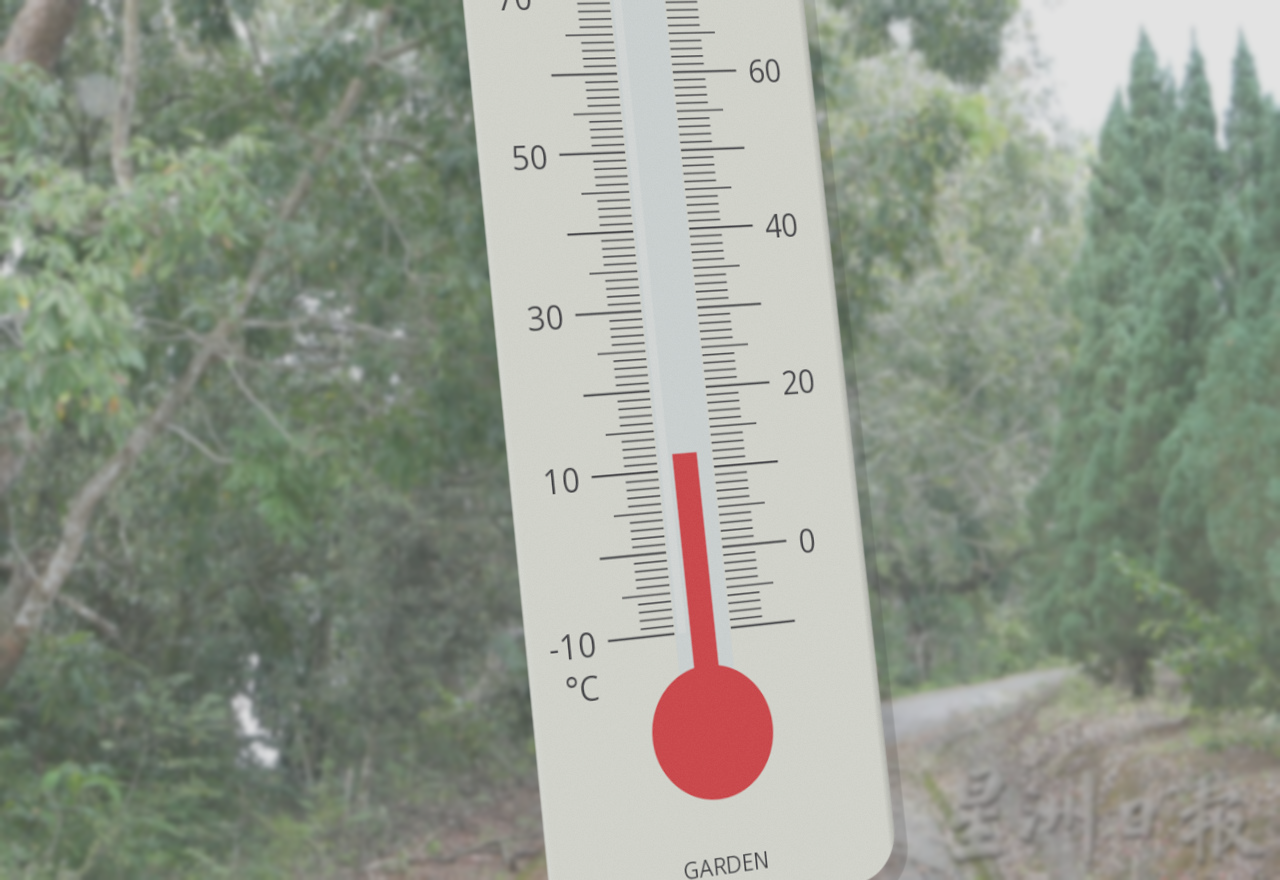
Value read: 12 °C
